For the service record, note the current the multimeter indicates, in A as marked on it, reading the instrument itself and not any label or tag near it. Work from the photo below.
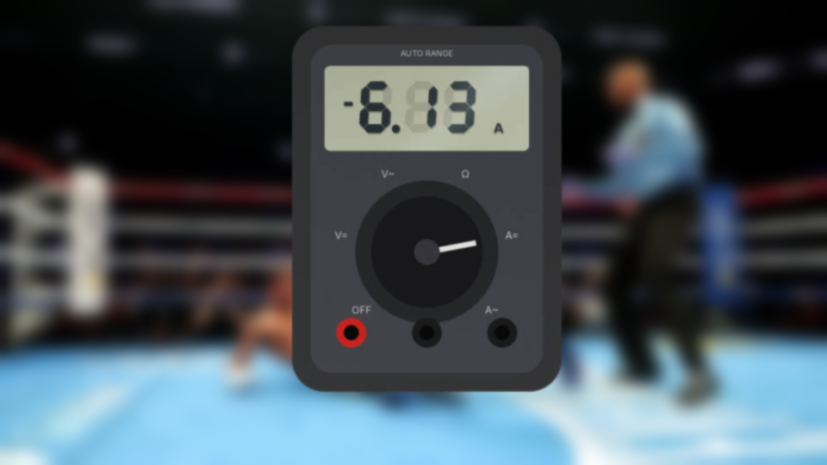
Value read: -6.13 A
